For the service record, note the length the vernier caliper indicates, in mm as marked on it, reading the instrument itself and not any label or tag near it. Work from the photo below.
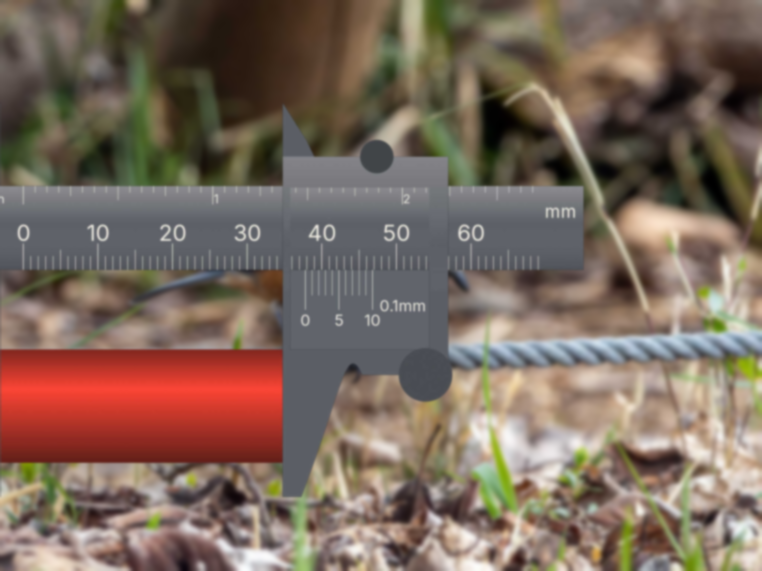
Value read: 37.8 mm
